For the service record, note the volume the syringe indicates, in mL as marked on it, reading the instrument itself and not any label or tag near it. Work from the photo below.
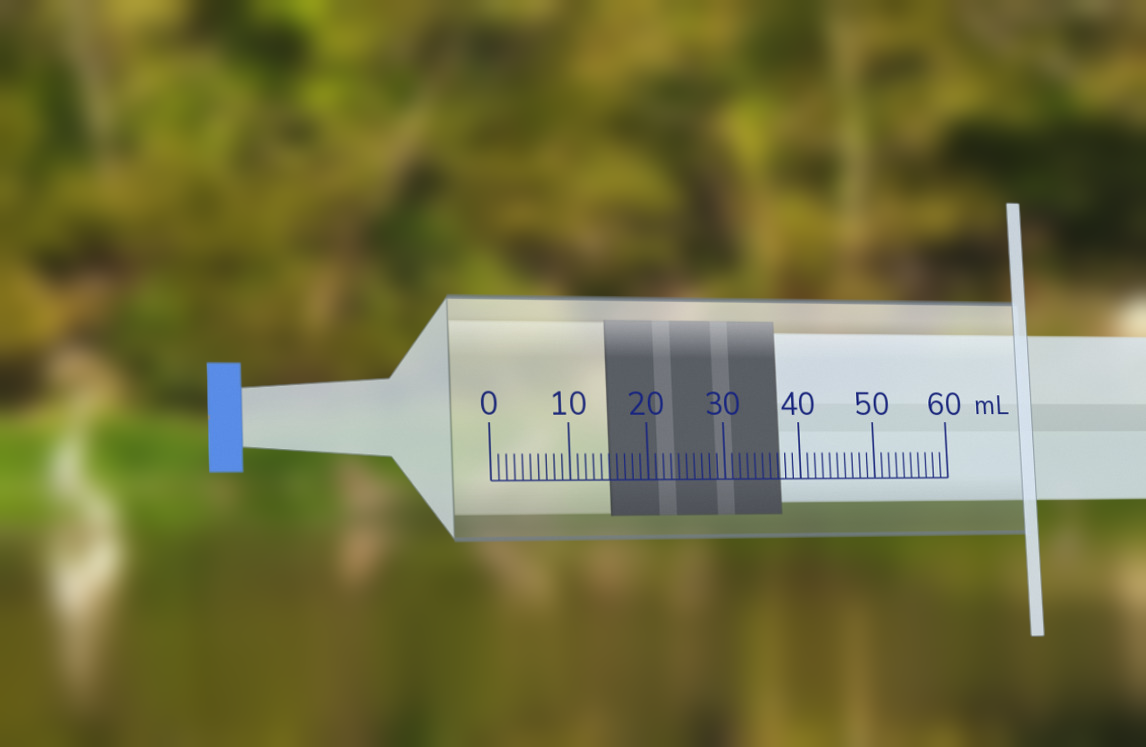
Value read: 15 mL
